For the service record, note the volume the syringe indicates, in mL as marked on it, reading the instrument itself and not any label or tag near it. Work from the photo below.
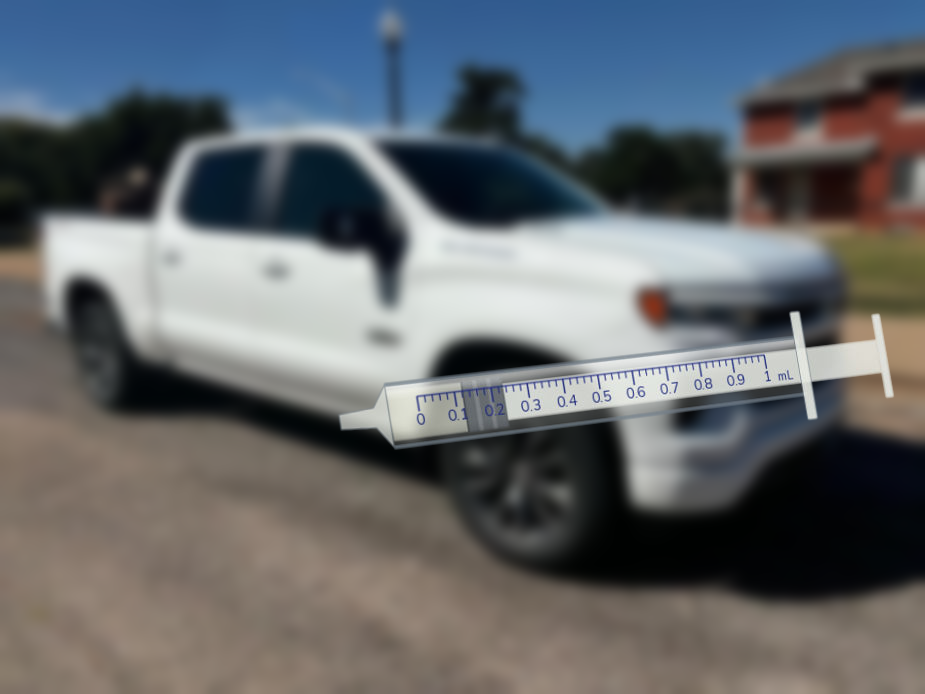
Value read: 0.12 mL
